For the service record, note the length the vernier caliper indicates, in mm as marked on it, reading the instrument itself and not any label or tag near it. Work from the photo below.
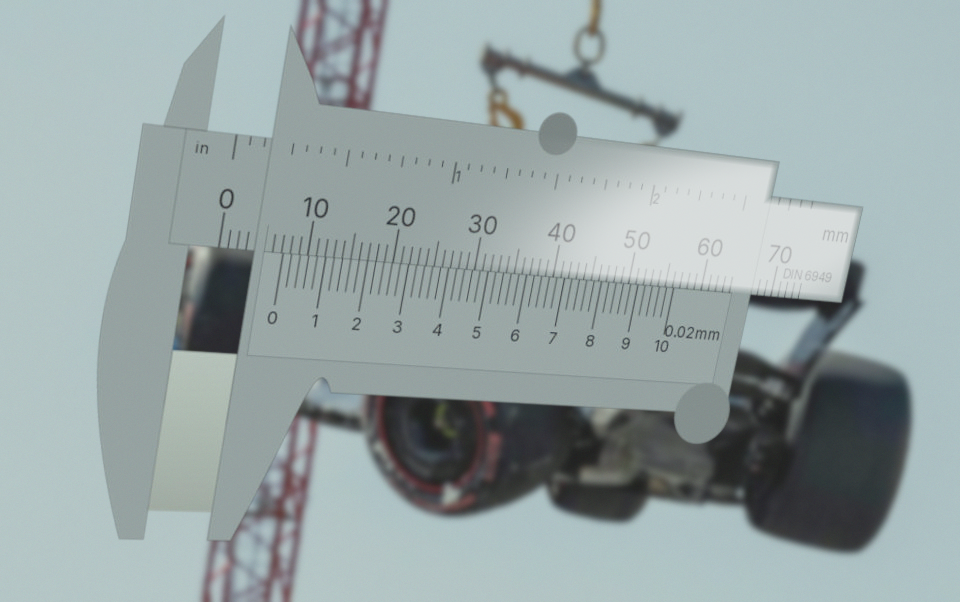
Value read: 7.2 mm
